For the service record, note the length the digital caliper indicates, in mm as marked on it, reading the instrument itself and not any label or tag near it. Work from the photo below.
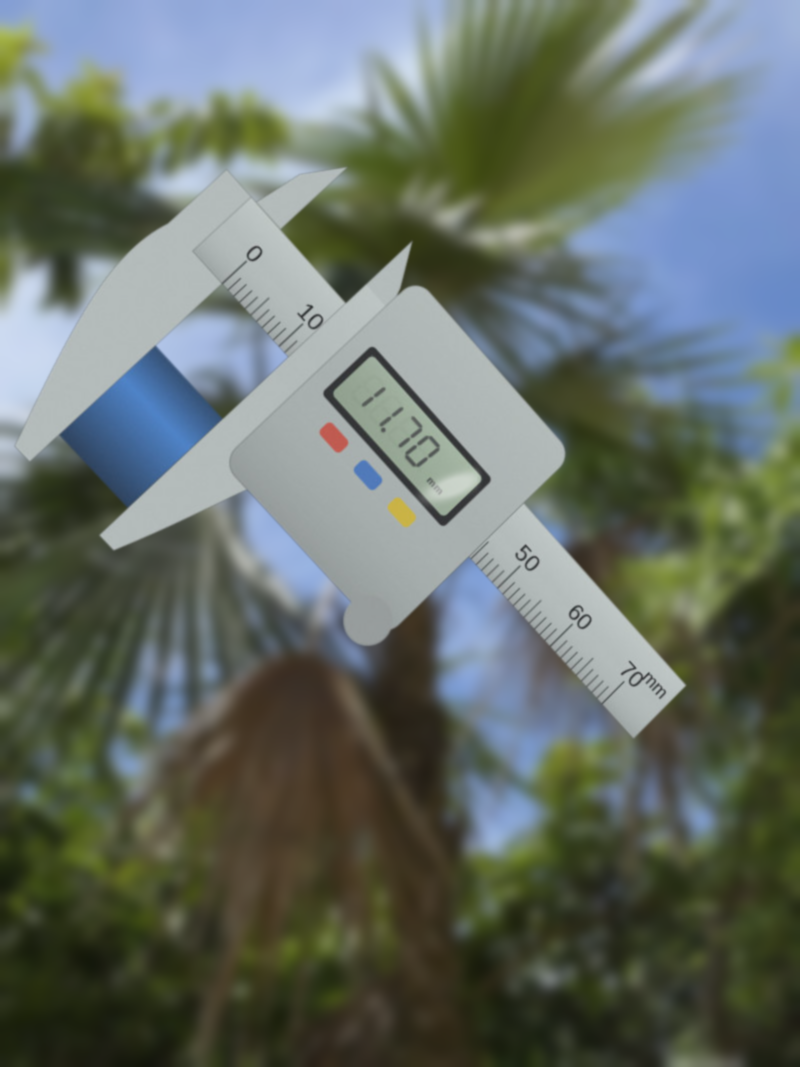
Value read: 11.70 mm
